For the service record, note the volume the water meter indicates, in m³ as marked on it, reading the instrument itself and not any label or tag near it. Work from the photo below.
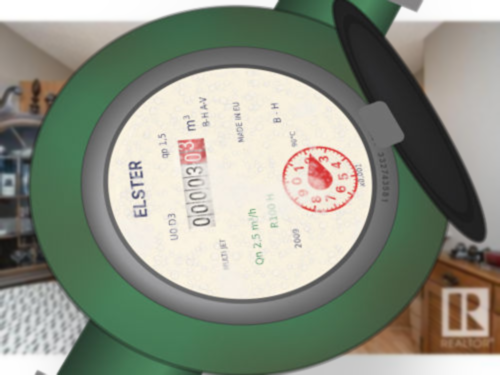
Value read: 3.032 m³
